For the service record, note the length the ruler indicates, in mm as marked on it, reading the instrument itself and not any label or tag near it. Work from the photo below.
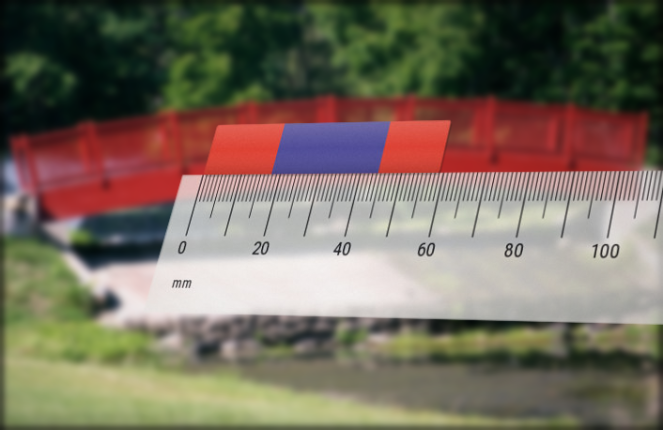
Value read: 59 mm
